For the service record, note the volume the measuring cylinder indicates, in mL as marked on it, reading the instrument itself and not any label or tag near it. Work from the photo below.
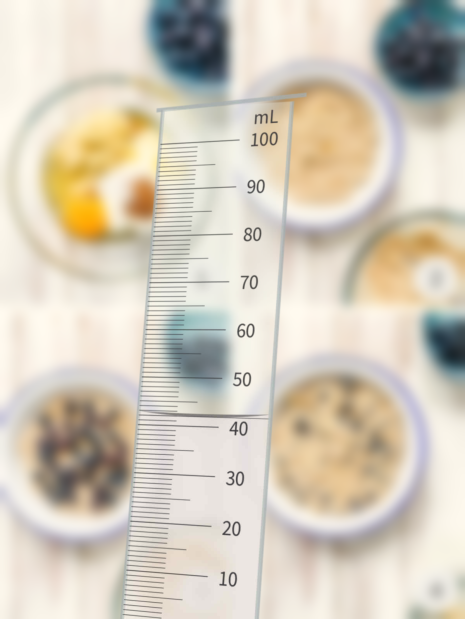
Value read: 42 mL
